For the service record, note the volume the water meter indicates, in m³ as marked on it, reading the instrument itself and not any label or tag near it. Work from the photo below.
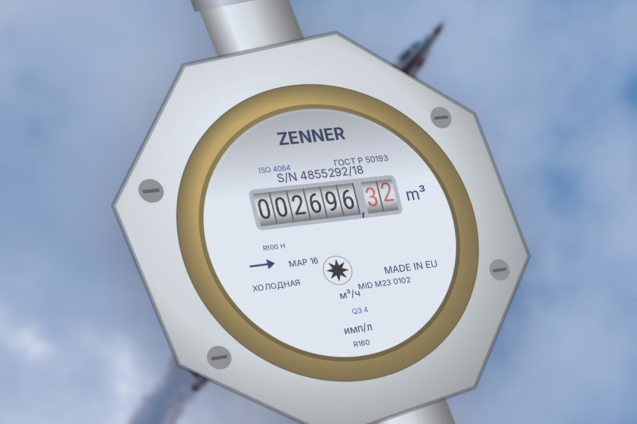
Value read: 2696.32 m³
